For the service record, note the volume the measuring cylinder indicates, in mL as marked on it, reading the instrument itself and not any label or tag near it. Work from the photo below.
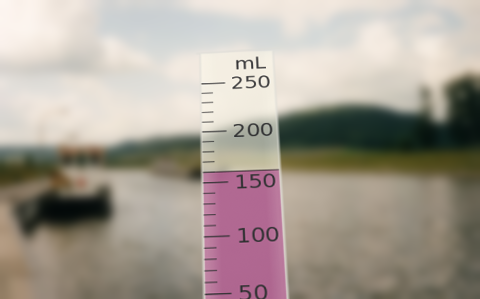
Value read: 160 mL
